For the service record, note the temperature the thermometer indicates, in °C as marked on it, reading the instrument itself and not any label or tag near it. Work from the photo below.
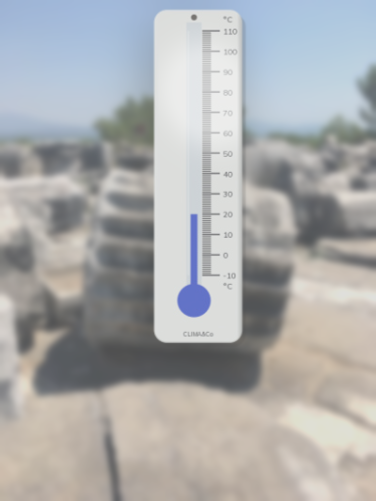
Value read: 20 °C
